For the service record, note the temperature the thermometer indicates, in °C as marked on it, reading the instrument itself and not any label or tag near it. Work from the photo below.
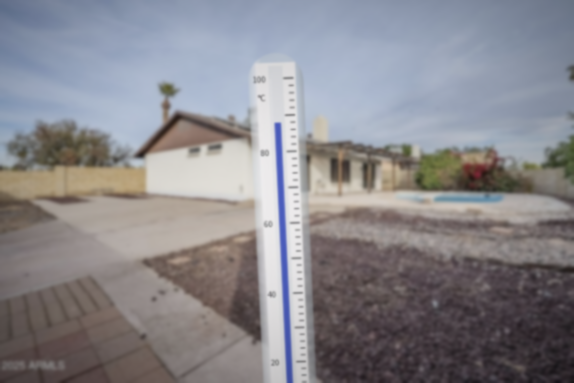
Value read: 88 °C
